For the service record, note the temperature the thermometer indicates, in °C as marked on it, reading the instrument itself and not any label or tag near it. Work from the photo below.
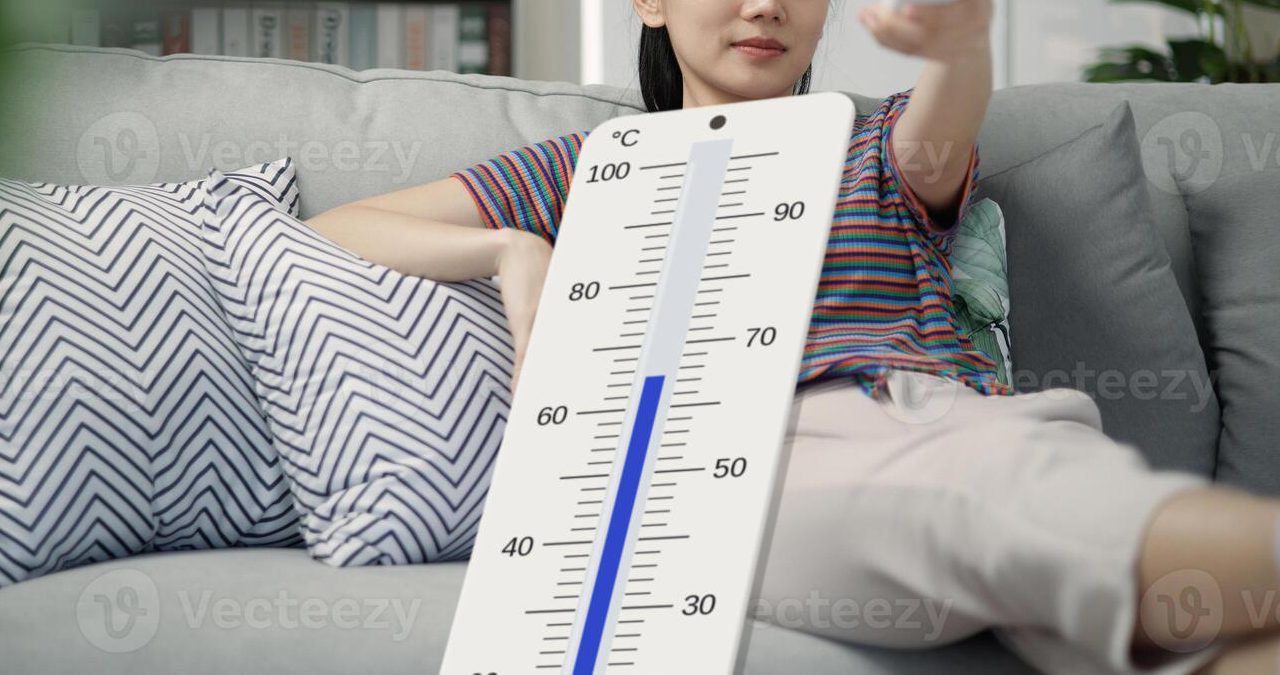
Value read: 65 °C
